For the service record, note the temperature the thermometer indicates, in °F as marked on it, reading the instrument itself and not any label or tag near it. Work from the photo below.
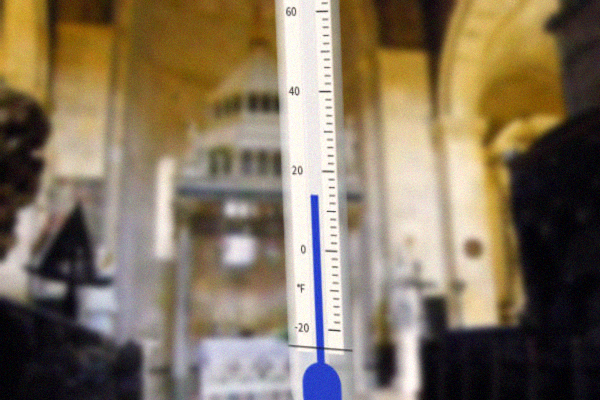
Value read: 14 °F
